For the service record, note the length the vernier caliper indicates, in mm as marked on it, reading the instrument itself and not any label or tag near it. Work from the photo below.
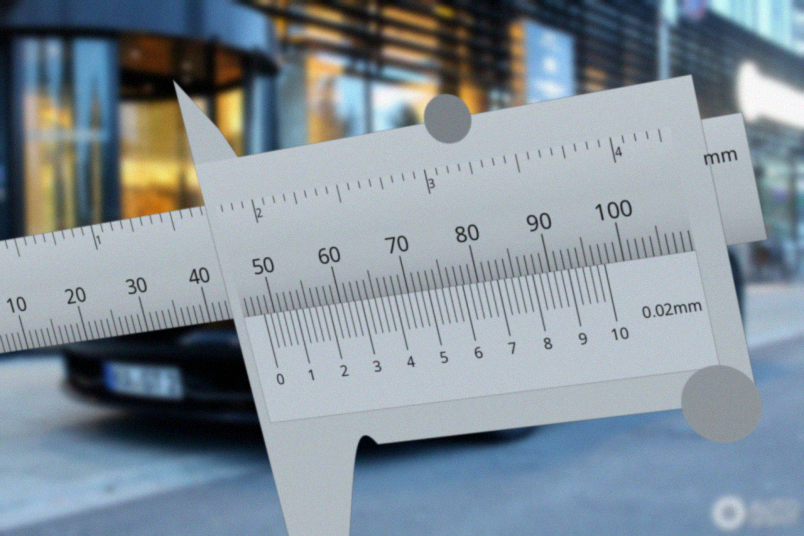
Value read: 48.4 mm
